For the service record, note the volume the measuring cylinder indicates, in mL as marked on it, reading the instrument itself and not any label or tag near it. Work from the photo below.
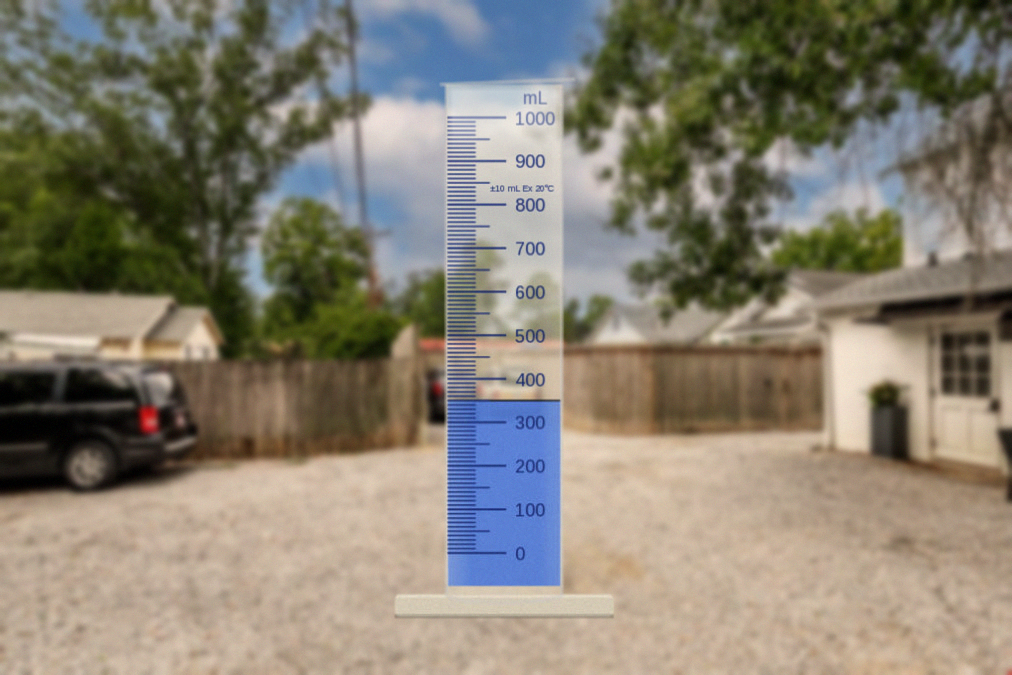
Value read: 350 mL
